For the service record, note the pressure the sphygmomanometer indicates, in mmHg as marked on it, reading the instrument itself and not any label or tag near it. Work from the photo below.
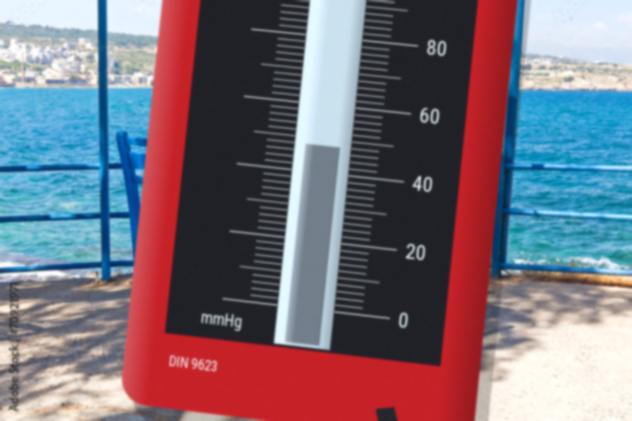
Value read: 48 mmHg
